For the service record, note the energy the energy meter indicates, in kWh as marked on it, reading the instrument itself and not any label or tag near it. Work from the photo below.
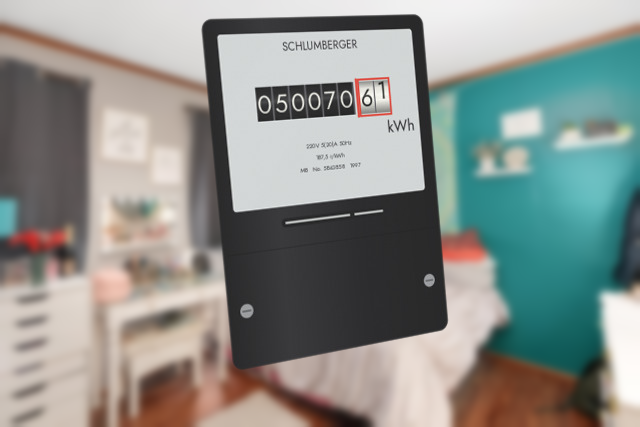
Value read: 50070.61 kWh
